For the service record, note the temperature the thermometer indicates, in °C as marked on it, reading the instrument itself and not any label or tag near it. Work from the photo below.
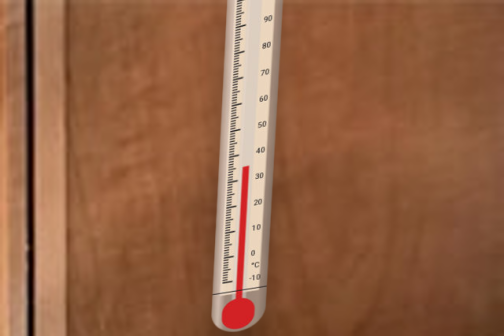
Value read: 35 °C
